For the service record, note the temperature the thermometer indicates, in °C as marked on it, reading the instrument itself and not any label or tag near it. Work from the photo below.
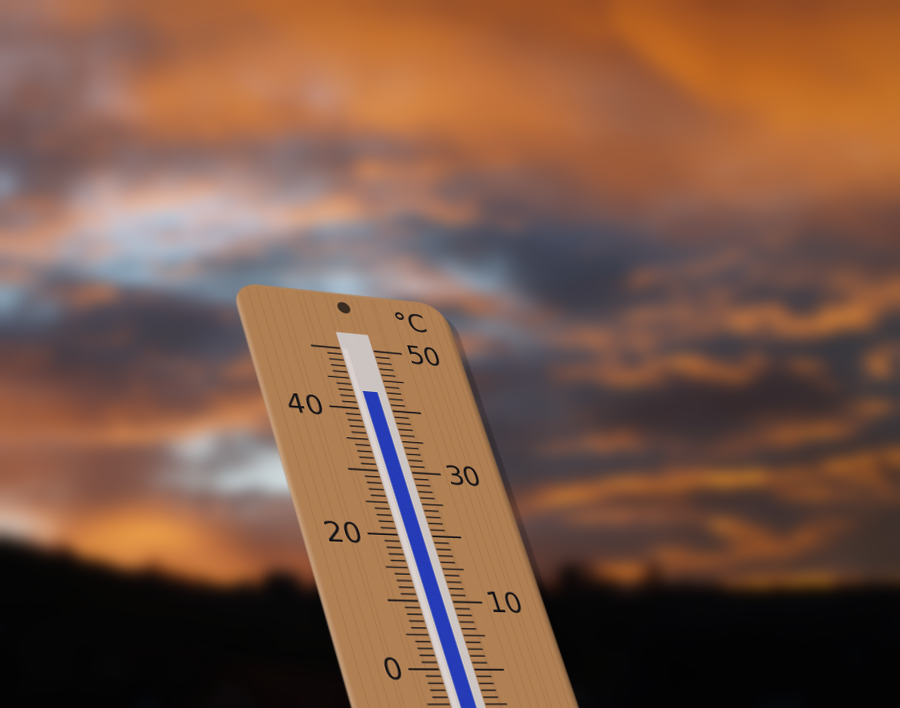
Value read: 43 °C
